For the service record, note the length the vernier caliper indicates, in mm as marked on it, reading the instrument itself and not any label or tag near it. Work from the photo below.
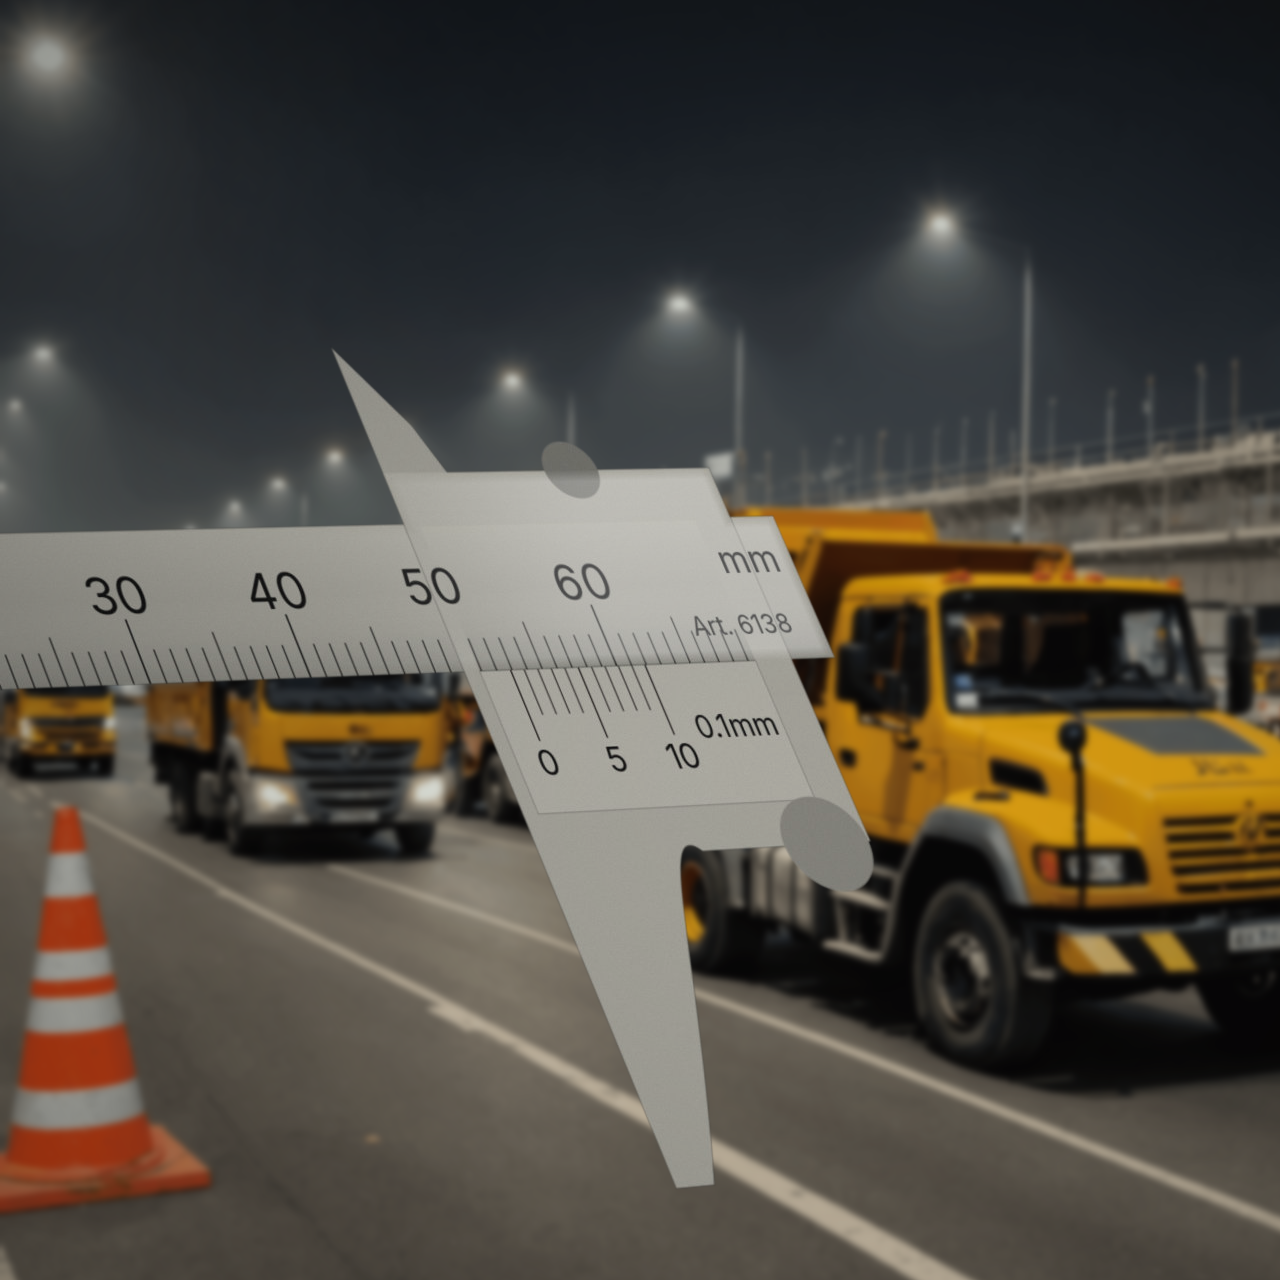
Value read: 52.9 mm
